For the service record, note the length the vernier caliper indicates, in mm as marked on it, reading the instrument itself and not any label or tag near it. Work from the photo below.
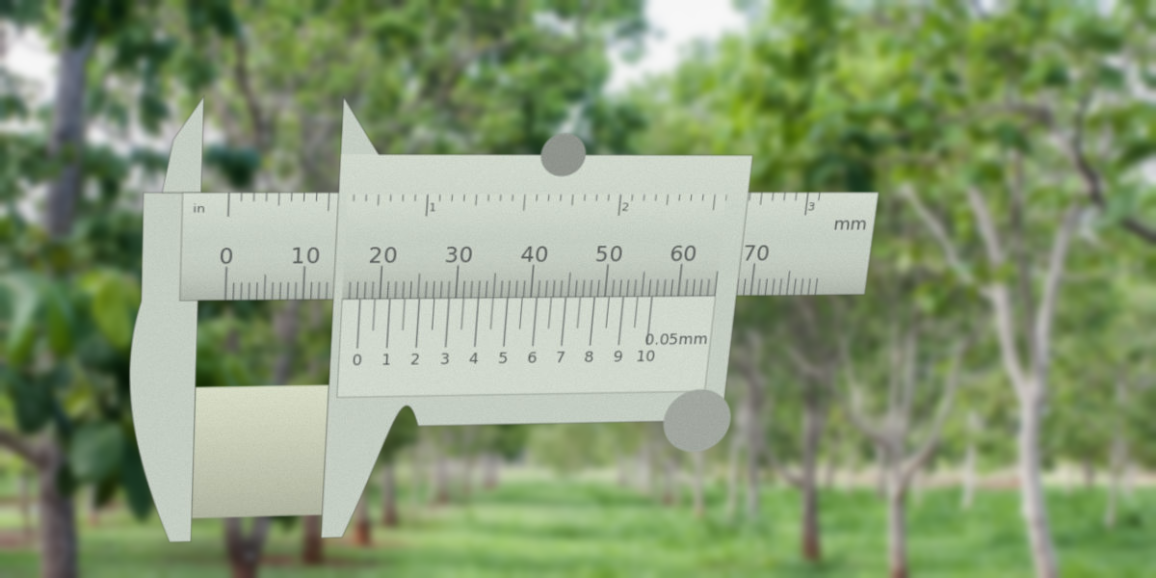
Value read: 17.4 mm
